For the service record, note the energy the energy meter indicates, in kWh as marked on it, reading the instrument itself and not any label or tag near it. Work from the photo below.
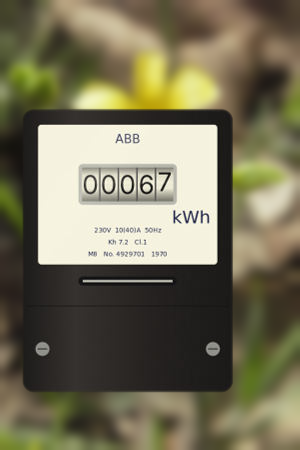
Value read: 67 kWh
